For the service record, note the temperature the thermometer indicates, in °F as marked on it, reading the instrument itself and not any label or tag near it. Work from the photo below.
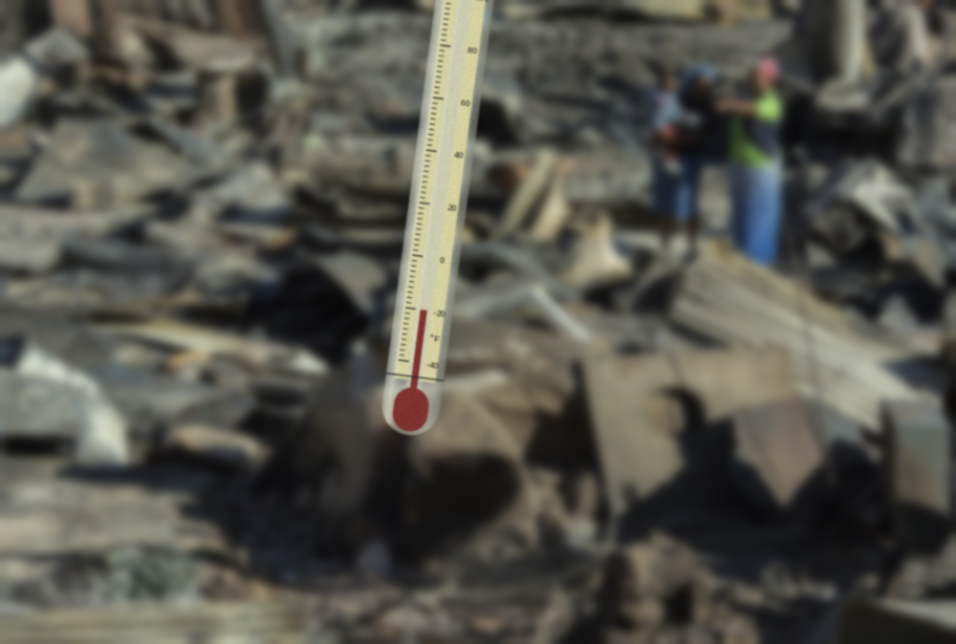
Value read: -20 °F
